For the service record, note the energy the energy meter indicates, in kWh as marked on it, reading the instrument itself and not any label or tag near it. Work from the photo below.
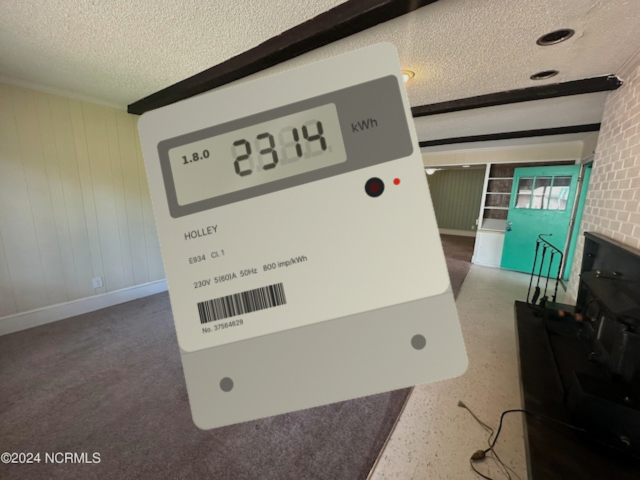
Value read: 2314 kWh
